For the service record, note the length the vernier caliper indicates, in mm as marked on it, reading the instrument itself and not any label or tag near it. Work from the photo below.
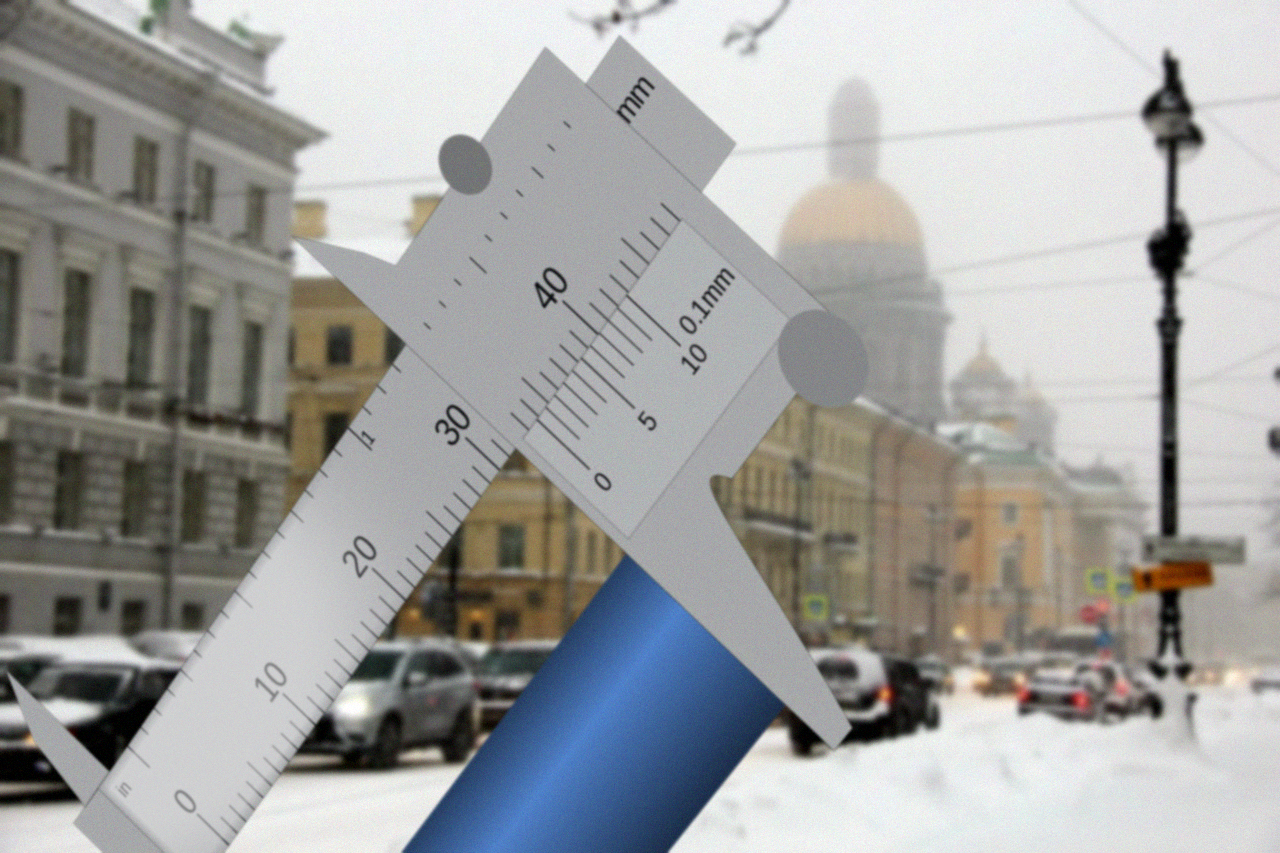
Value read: 33.8 mm
